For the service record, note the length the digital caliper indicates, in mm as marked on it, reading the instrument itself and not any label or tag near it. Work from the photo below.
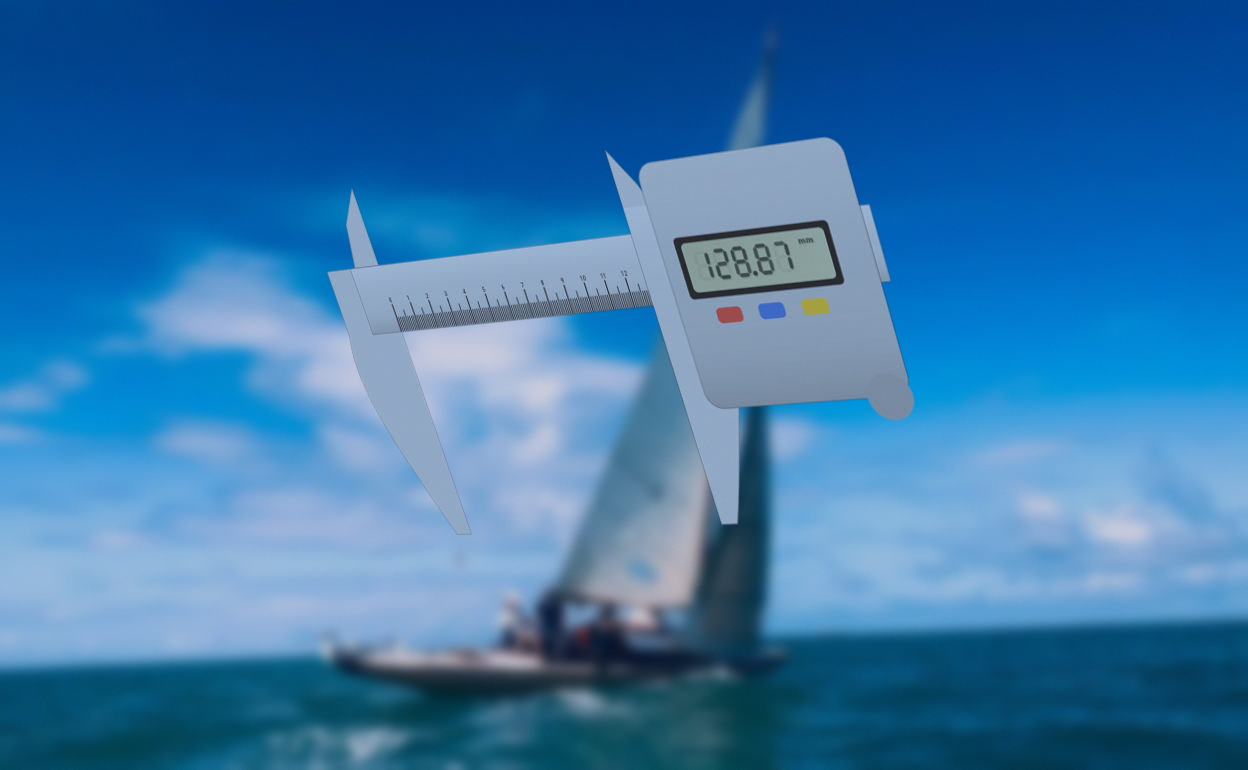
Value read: 128.87 mm
